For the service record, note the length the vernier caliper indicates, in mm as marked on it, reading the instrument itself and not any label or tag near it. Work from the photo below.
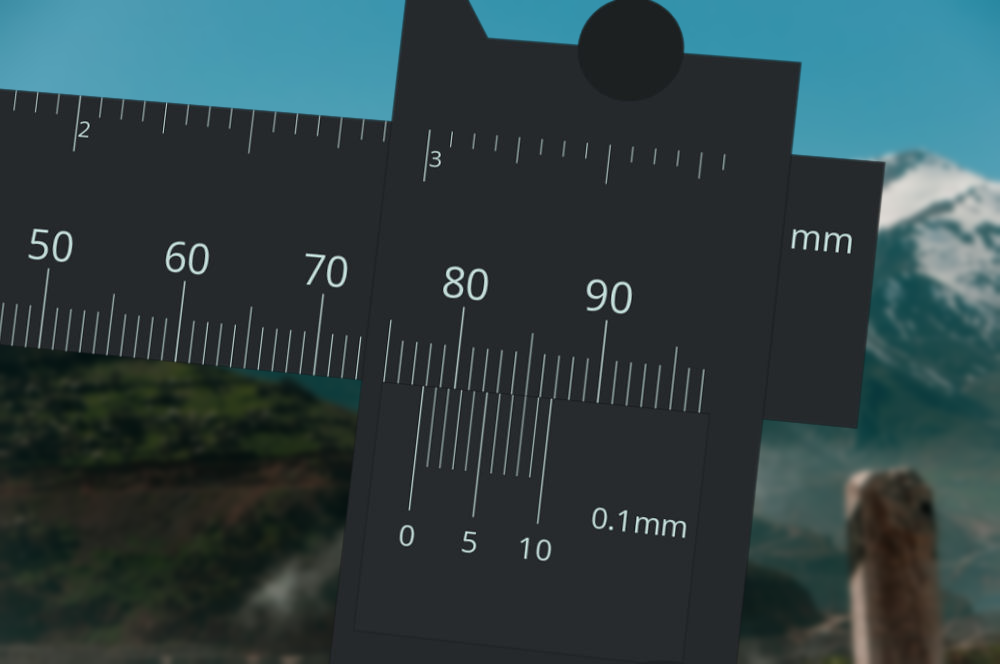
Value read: 77.8 mm
